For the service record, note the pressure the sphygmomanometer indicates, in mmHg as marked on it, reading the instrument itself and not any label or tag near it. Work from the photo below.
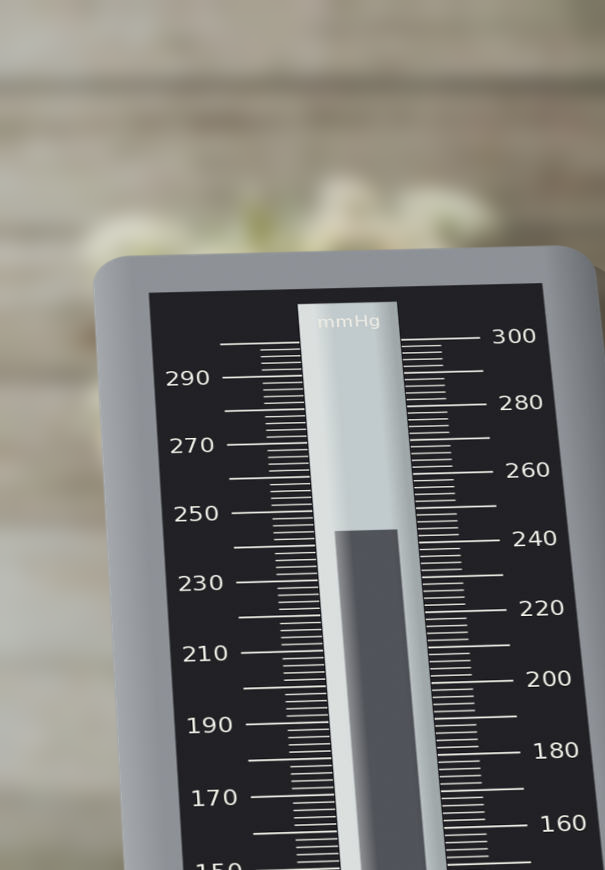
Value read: 244 mmHg
